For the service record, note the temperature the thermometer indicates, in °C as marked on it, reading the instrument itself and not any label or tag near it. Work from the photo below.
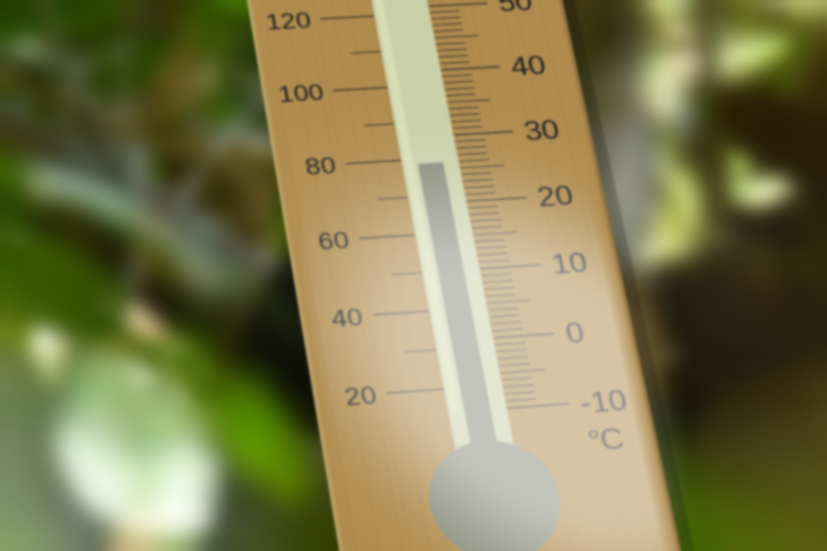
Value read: 26 °C
